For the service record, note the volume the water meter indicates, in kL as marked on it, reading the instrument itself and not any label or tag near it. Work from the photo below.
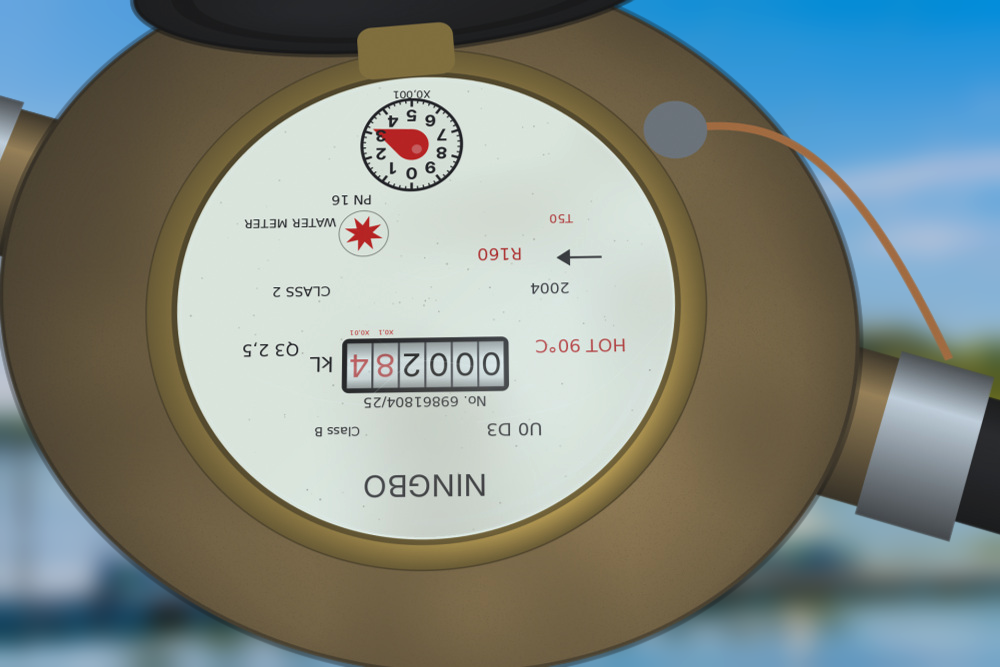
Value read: 2.843 kL
